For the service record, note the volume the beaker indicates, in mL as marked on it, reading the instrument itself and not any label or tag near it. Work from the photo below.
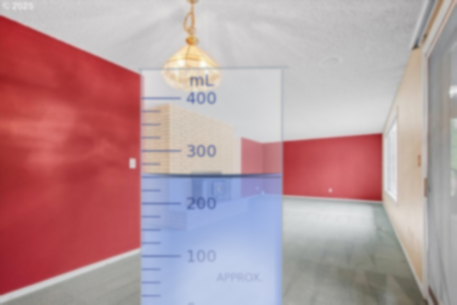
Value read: 250 mL
